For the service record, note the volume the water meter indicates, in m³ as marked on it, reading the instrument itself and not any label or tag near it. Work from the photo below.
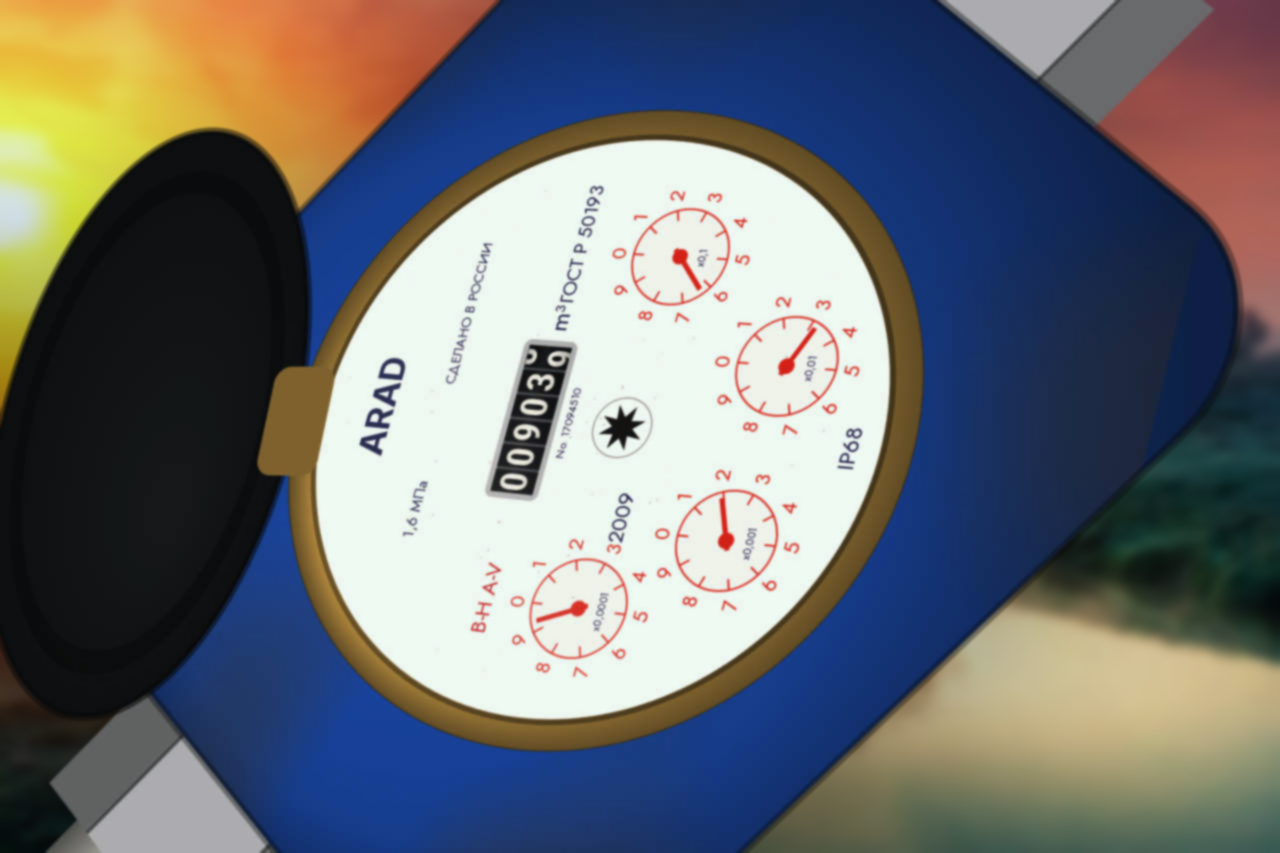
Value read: 9038.6319 m³
